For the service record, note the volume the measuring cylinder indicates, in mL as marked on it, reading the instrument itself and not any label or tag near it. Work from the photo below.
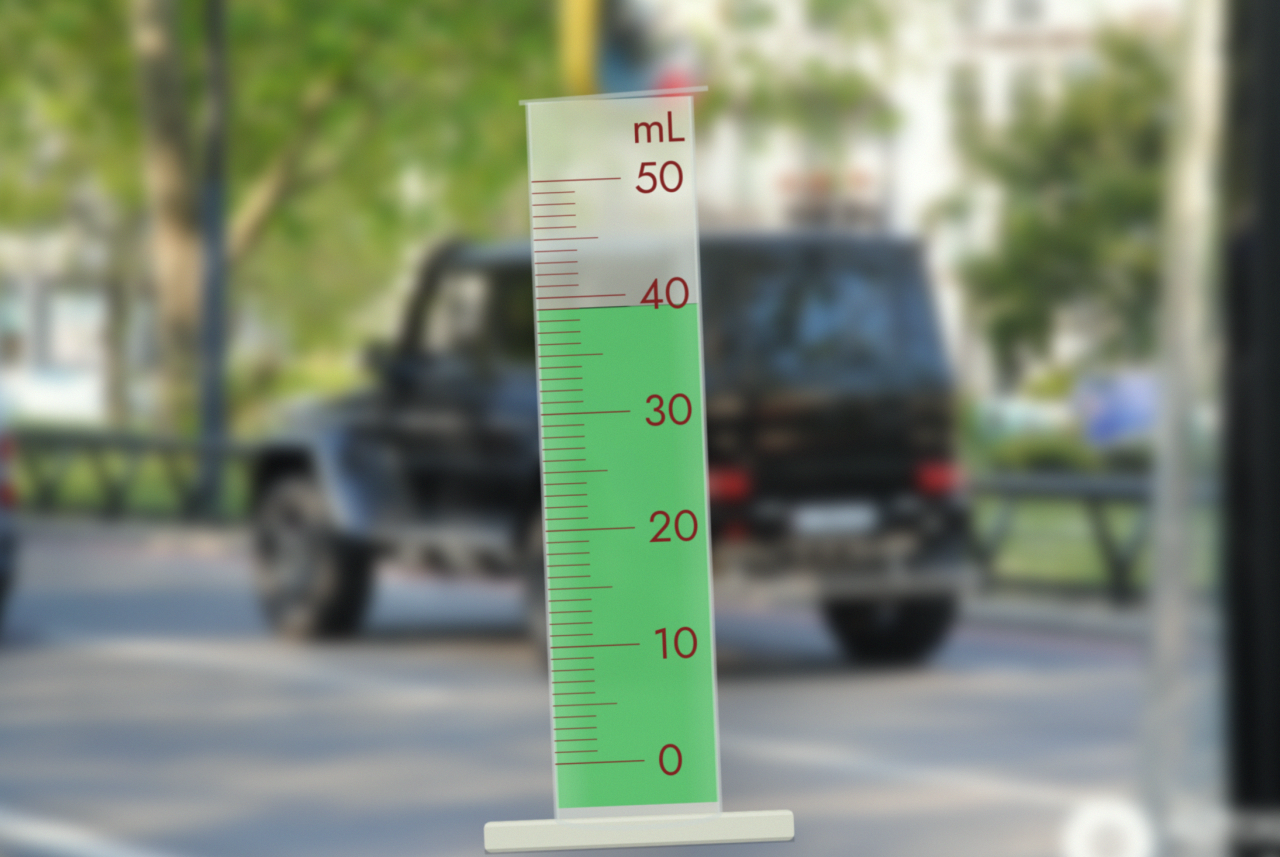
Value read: 39 mL
